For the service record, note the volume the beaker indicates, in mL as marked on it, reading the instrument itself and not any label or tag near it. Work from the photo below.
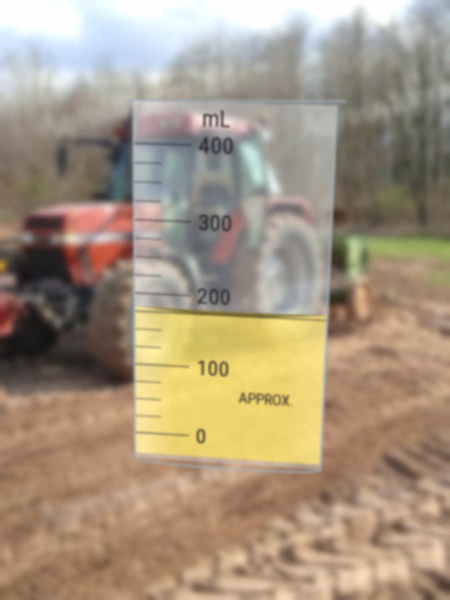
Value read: 175 mL
